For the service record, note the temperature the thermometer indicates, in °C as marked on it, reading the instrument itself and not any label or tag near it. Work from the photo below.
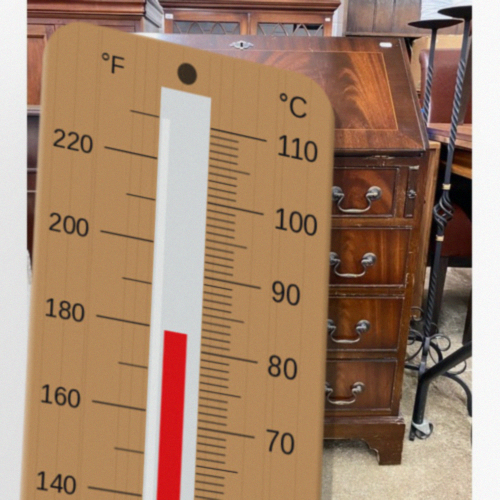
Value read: 82 °C
